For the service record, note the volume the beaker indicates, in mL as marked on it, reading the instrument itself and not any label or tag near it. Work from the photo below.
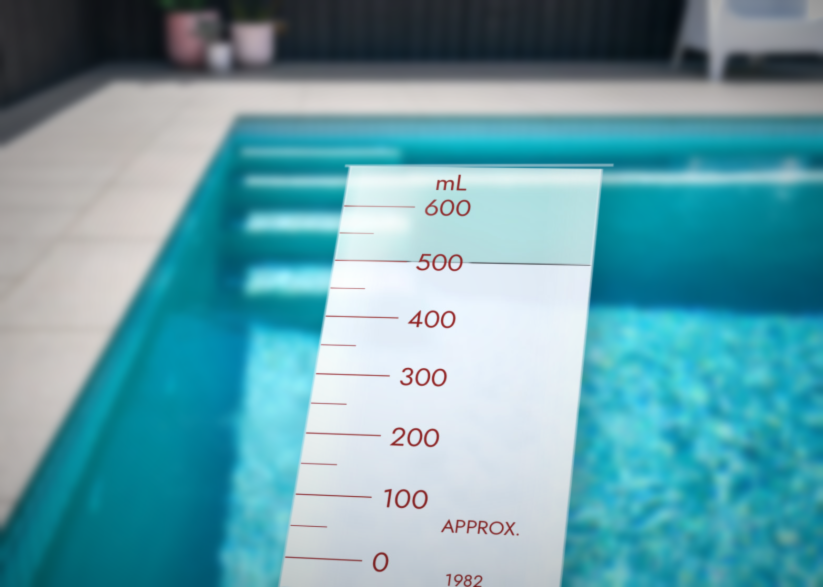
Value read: 500 mL
